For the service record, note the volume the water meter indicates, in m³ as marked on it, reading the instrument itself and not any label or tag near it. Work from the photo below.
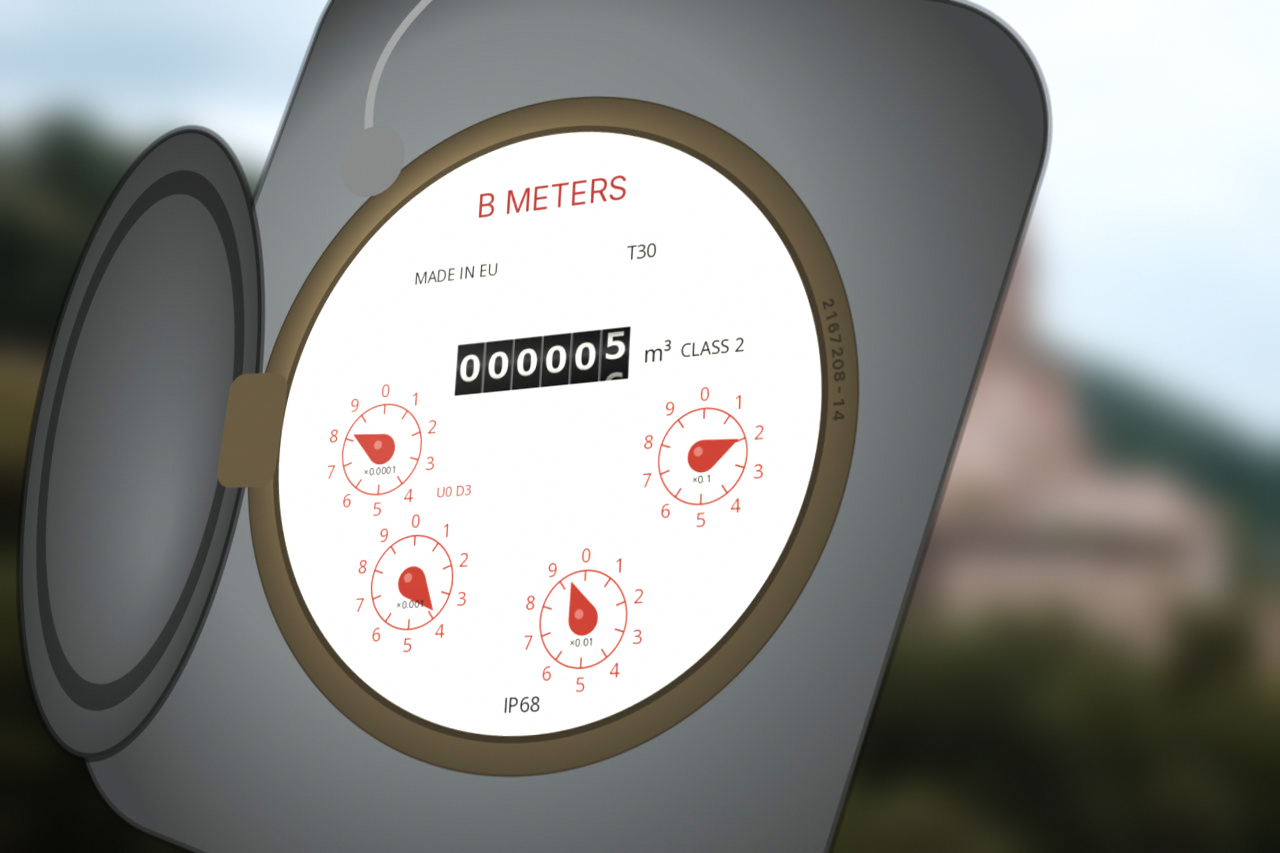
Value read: 5.1938 m³
